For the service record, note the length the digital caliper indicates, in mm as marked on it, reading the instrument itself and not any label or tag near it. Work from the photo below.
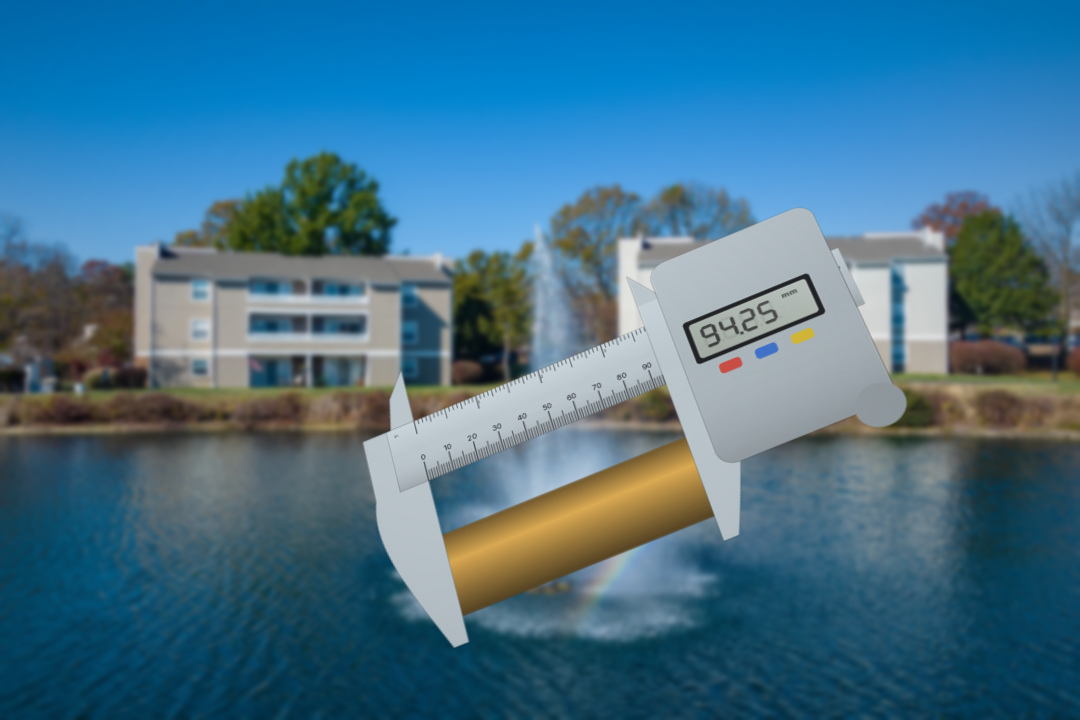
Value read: 94.25 mm
